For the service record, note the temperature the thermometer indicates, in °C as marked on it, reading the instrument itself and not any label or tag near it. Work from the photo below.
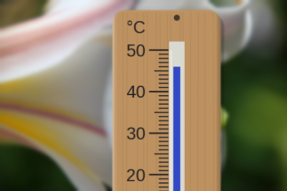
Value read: 46 °C
